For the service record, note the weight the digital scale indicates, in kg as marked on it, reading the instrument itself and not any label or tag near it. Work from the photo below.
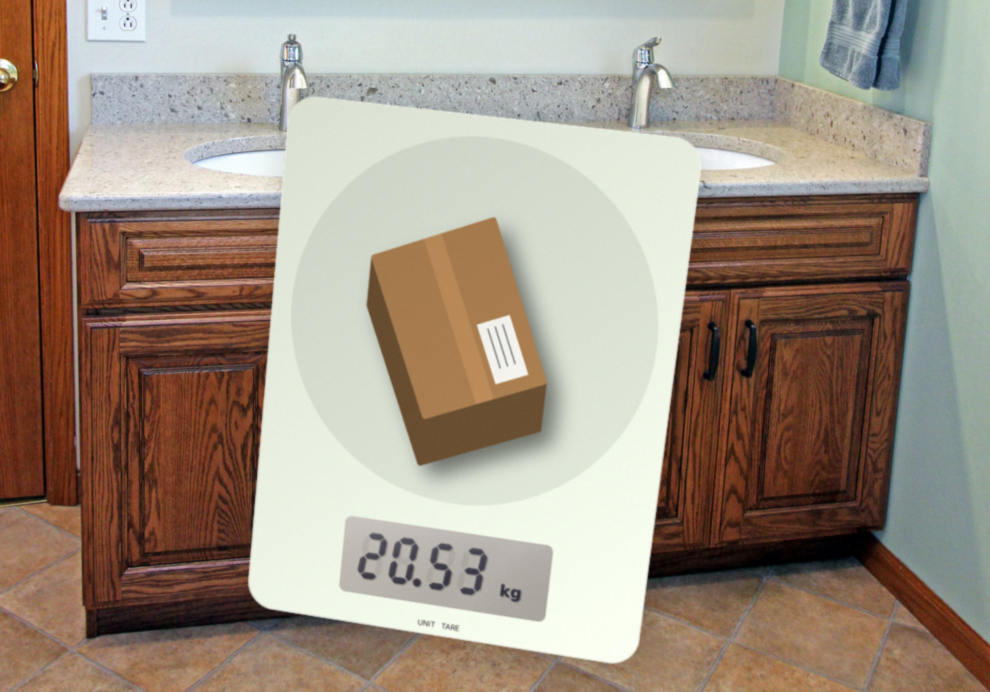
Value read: 20.53 kg
